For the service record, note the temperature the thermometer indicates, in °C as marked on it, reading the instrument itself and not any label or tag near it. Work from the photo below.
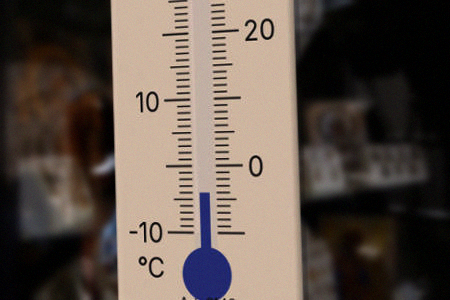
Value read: -4 °C
